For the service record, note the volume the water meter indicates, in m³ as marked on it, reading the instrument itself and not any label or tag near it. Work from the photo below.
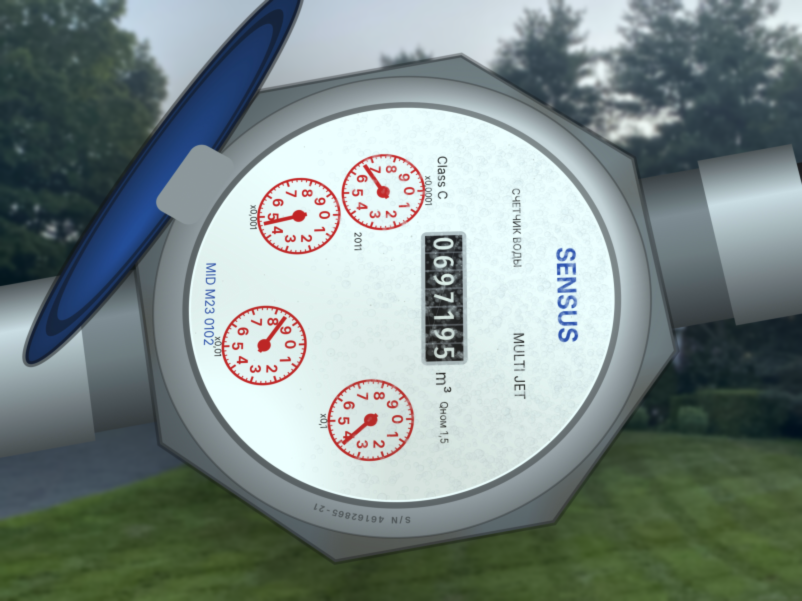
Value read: 697195.3846 m³
